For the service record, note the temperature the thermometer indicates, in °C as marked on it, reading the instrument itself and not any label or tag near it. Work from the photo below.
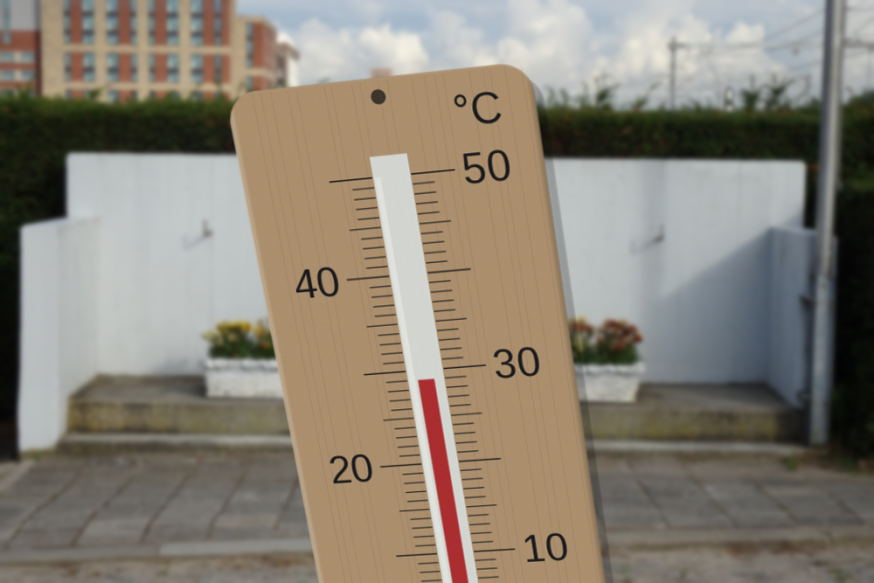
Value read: 29 °C
